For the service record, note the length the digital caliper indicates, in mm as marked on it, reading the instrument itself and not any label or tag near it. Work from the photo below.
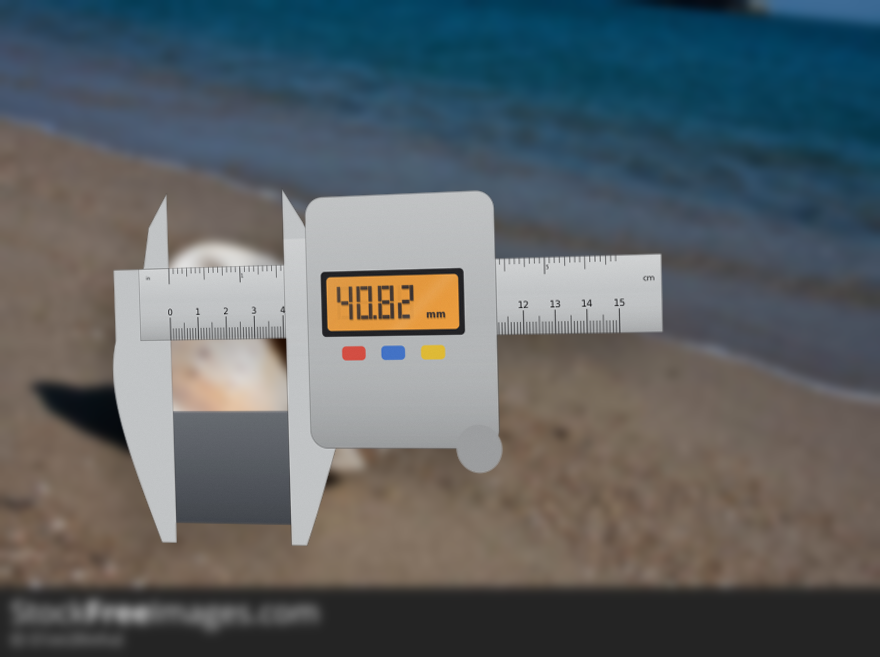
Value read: 40.82 mm
